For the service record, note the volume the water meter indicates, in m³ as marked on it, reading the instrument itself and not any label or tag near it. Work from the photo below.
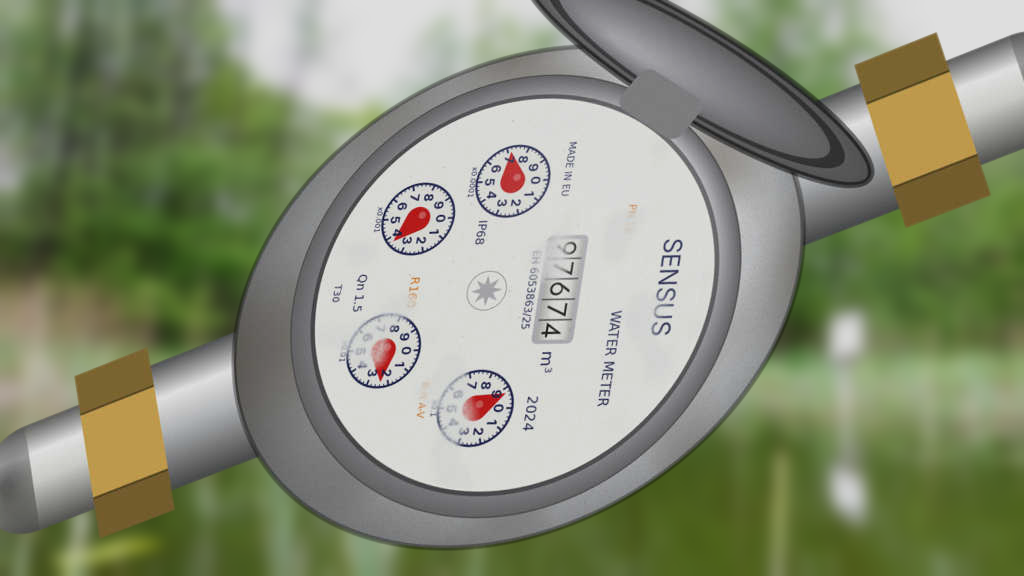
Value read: 97673.9237 m³
